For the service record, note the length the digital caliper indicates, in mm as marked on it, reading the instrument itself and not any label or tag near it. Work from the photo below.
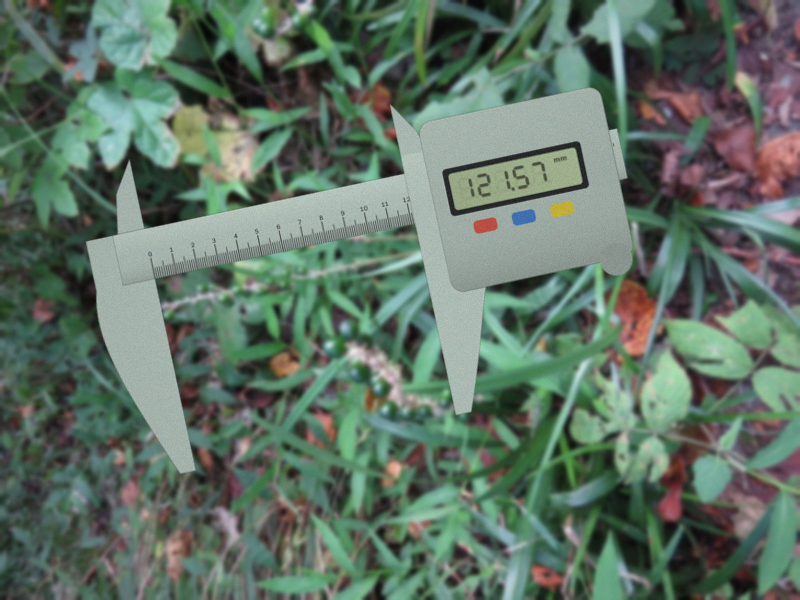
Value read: 121.57 mm
